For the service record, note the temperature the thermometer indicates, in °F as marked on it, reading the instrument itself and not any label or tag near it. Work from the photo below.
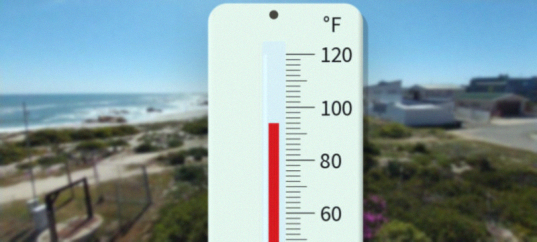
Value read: 94 °F
